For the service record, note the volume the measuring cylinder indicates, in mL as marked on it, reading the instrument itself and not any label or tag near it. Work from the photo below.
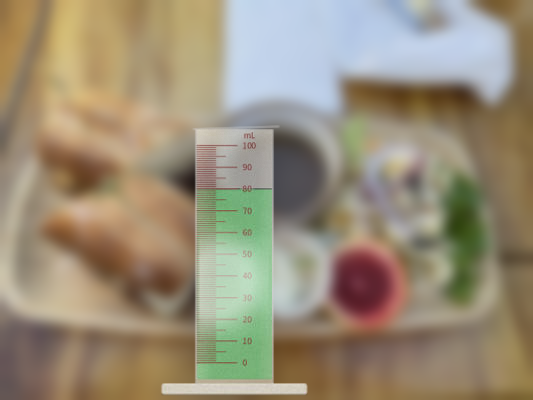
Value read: 80 mL
